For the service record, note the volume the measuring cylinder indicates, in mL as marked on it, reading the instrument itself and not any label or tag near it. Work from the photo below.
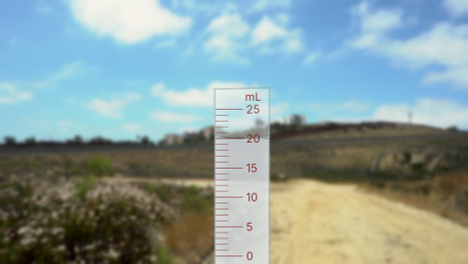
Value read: 20 mL
